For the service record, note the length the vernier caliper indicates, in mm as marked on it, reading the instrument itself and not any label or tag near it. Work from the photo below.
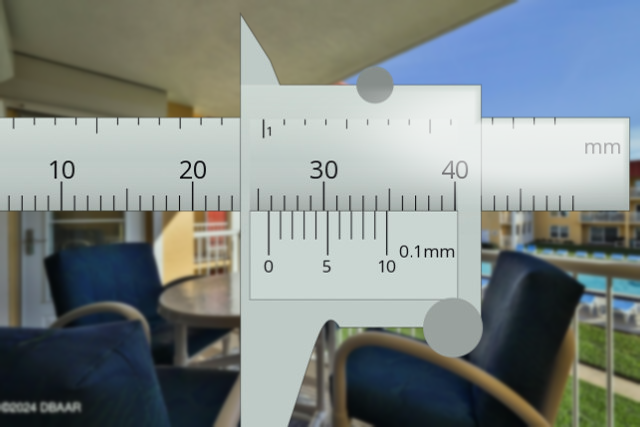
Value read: 25.8 mm
